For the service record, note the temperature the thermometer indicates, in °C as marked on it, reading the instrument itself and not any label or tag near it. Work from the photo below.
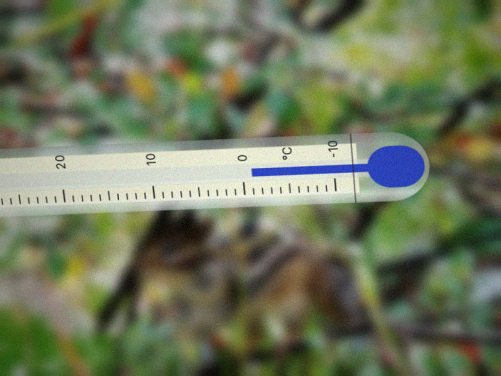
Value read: -1 °C
